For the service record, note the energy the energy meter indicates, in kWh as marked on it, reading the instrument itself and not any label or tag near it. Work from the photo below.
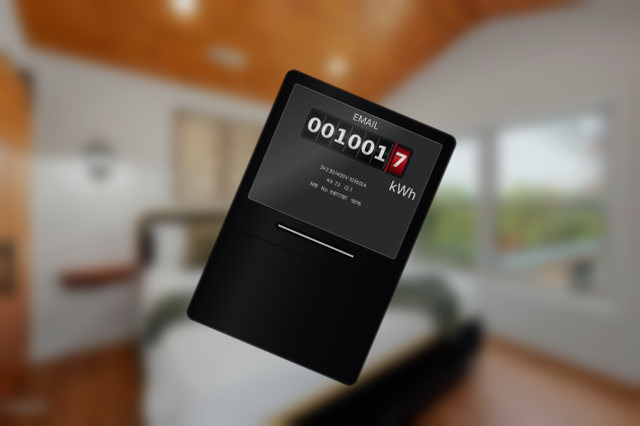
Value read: 1001.7 kWh
